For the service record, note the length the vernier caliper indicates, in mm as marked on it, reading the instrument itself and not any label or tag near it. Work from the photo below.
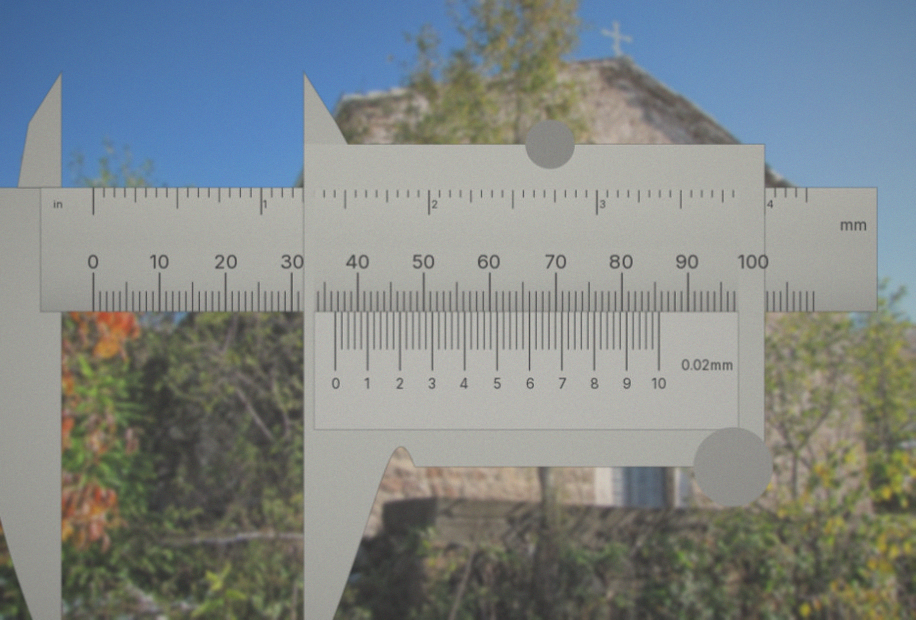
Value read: 36.6 mm
